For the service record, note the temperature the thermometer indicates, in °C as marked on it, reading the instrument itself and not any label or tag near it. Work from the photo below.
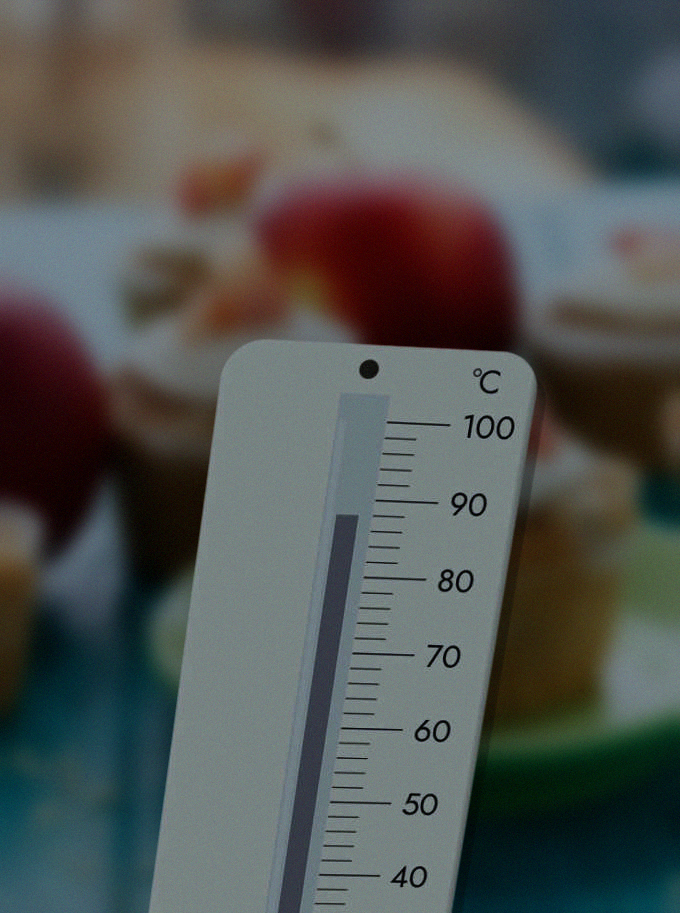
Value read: 88 °C
